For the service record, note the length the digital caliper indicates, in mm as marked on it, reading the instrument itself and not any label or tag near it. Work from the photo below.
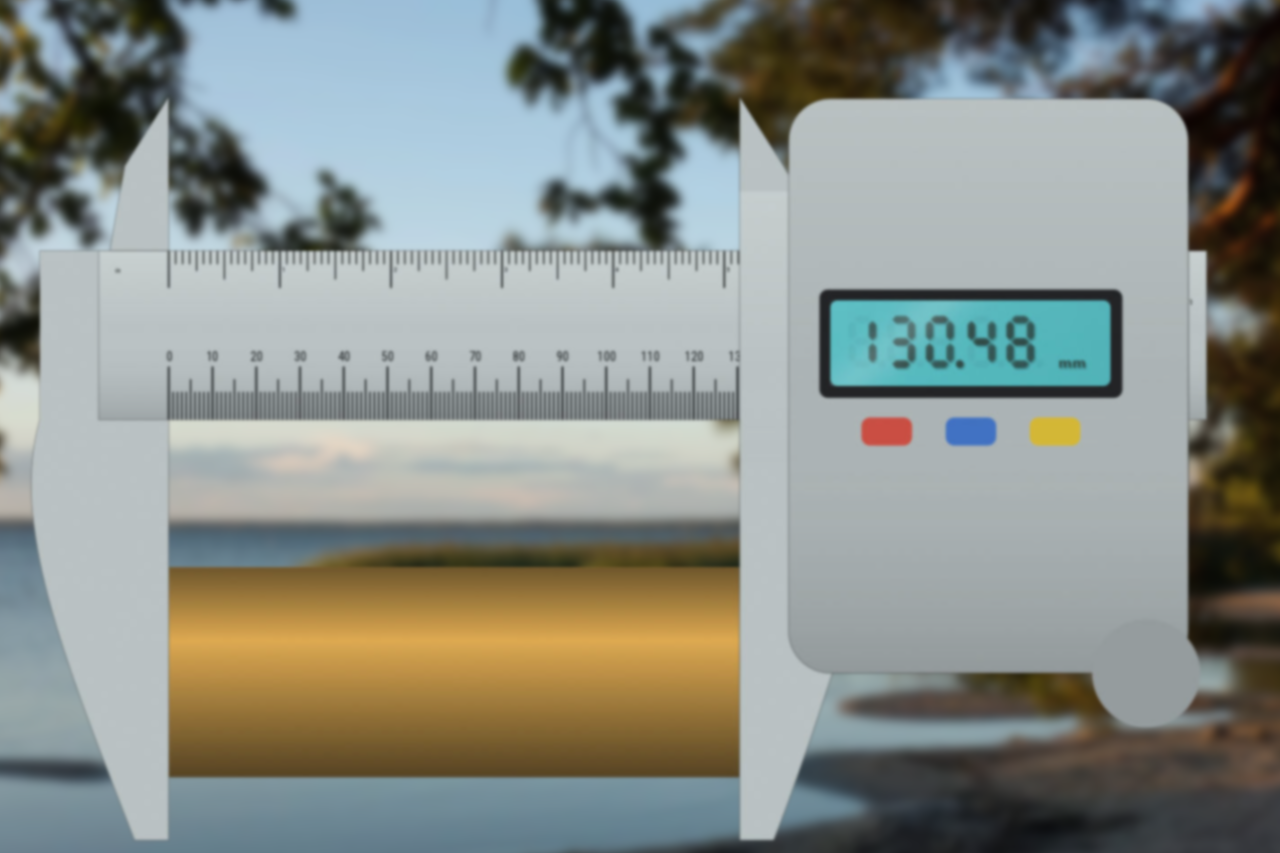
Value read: 130.48 mm
